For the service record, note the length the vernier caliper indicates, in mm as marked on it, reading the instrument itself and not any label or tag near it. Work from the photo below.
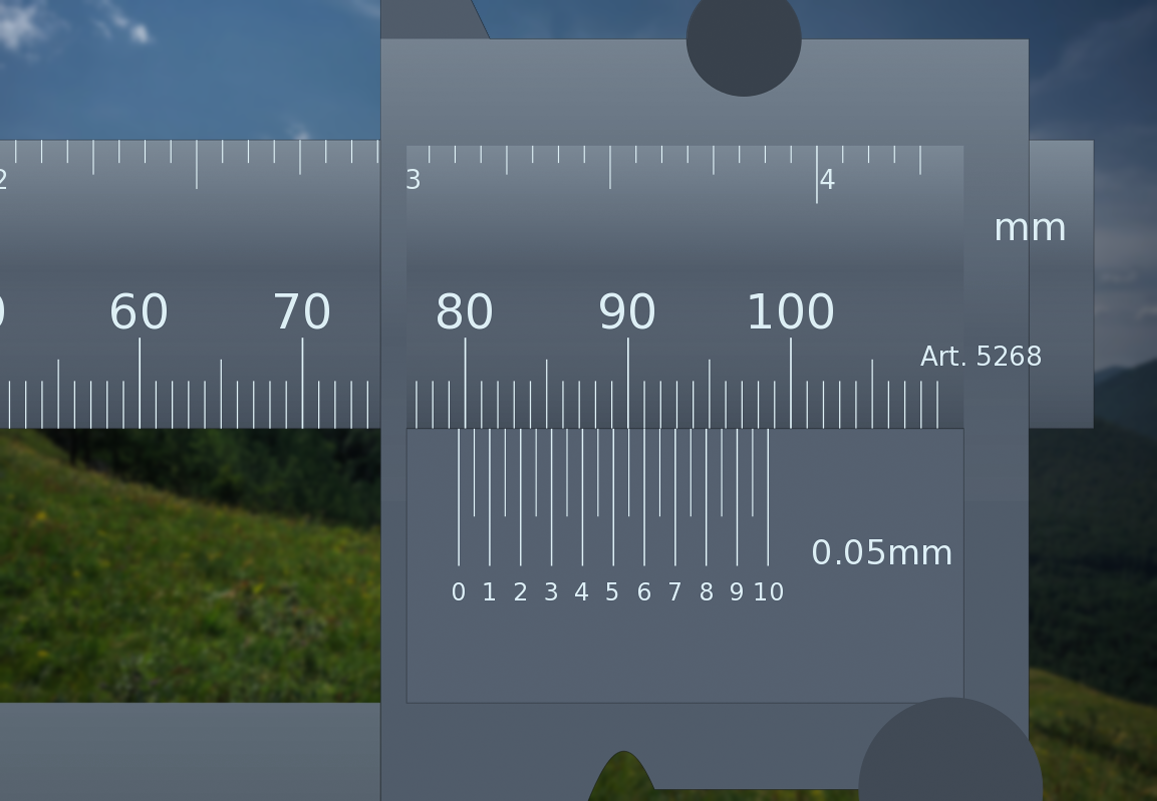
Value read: 79.6 mm
